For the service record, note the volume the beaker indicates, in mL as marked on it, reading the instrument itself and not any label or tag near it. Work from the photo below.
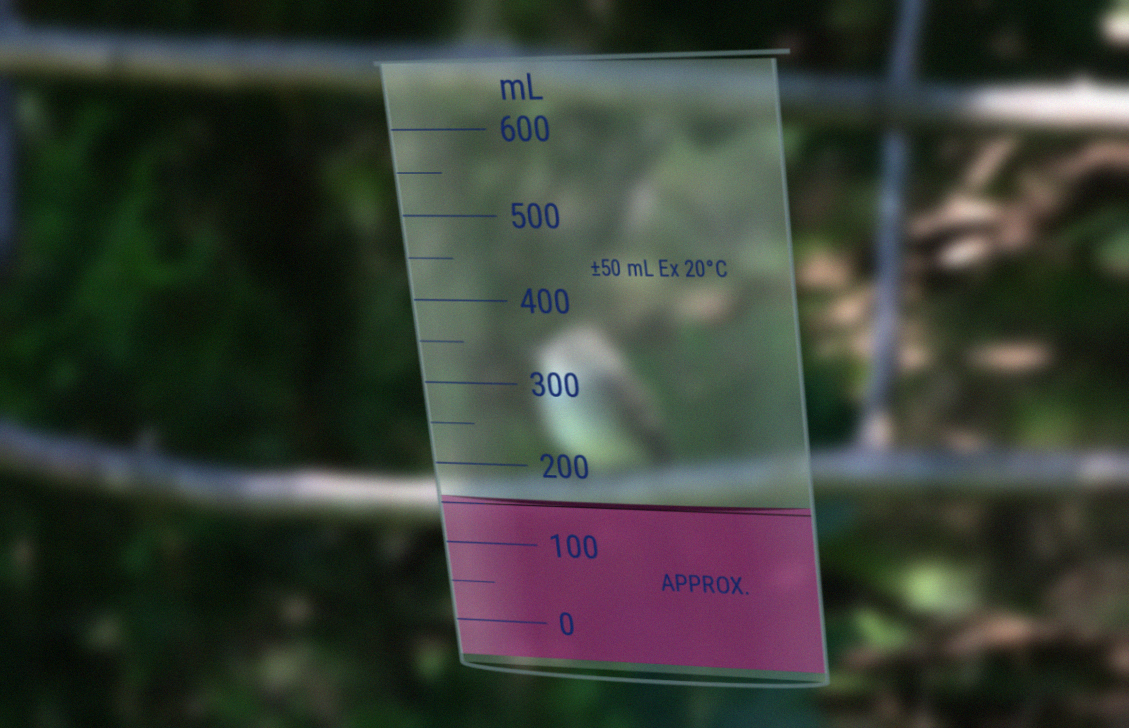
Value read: 150 mL
